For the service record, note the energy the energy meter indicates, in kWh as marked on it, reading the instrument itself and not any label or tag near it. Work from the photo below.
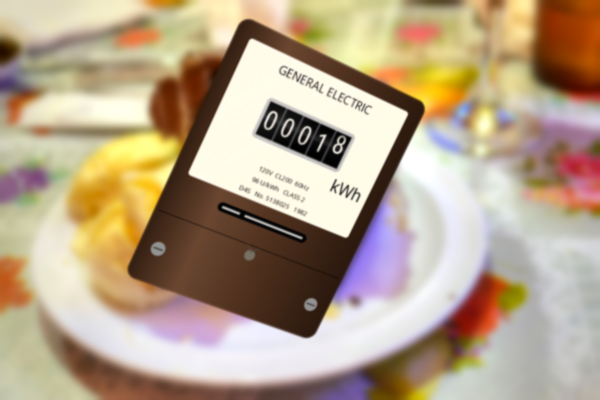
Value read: 18 kWh
